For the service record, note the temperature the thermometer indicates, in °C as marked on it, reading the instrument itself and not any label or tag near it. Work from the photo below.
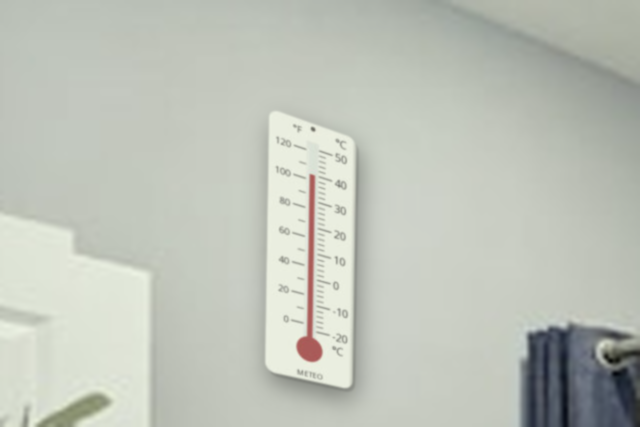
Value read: 40 °C
